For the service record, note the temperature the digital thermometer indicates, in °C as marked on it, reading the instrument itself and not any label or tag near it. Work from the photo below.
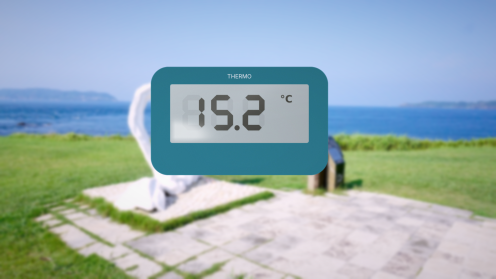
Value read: 15.2 °C
